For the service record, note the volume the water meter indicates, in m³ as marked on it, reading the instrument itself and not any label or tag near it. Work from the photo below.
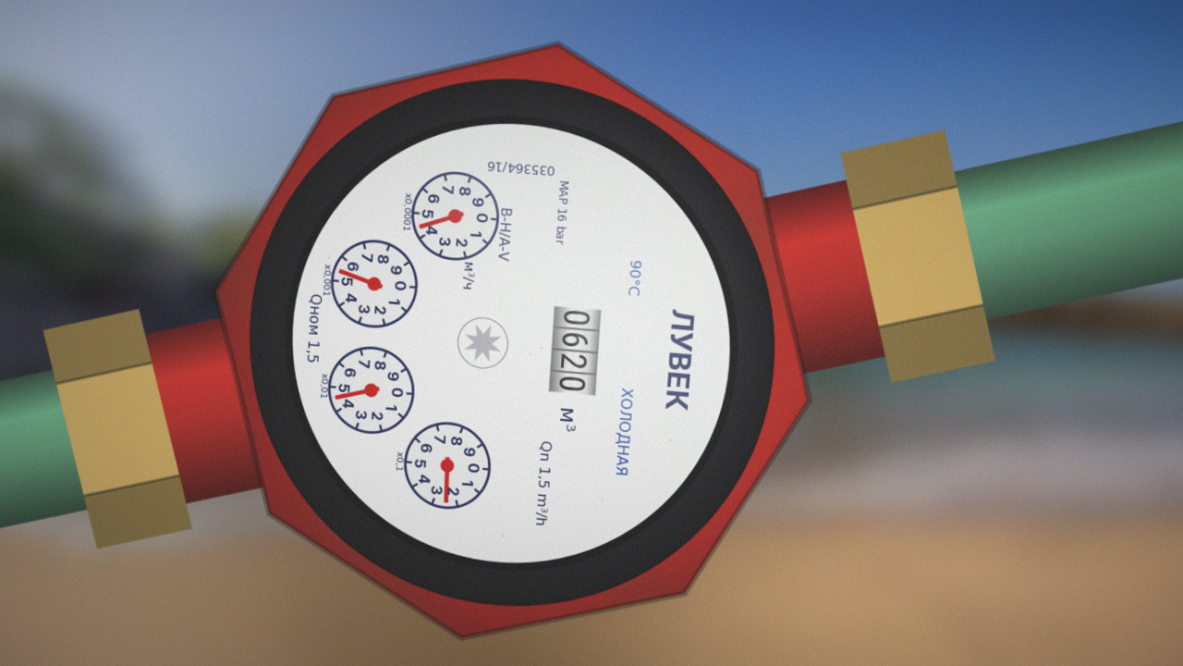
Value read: 620.2454 m³
